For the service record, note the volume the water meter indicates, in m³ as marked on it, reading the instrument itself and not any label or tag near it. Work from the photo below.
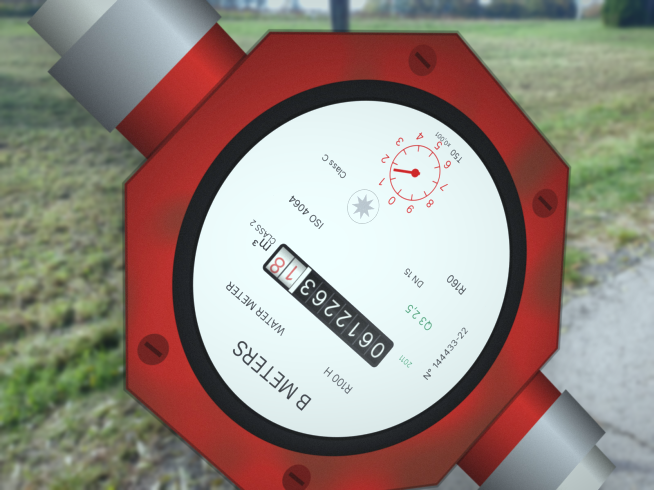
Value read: 612263.181 m³
